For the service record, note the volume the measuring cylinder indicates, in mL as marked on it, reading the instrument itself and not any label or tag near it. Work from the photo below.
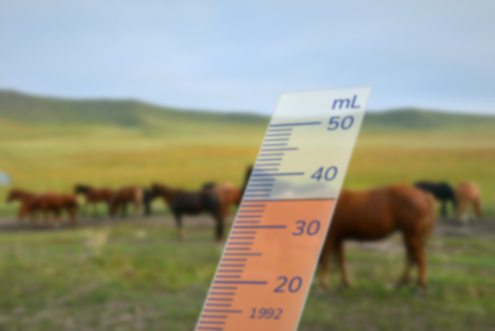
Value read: 35 mL
